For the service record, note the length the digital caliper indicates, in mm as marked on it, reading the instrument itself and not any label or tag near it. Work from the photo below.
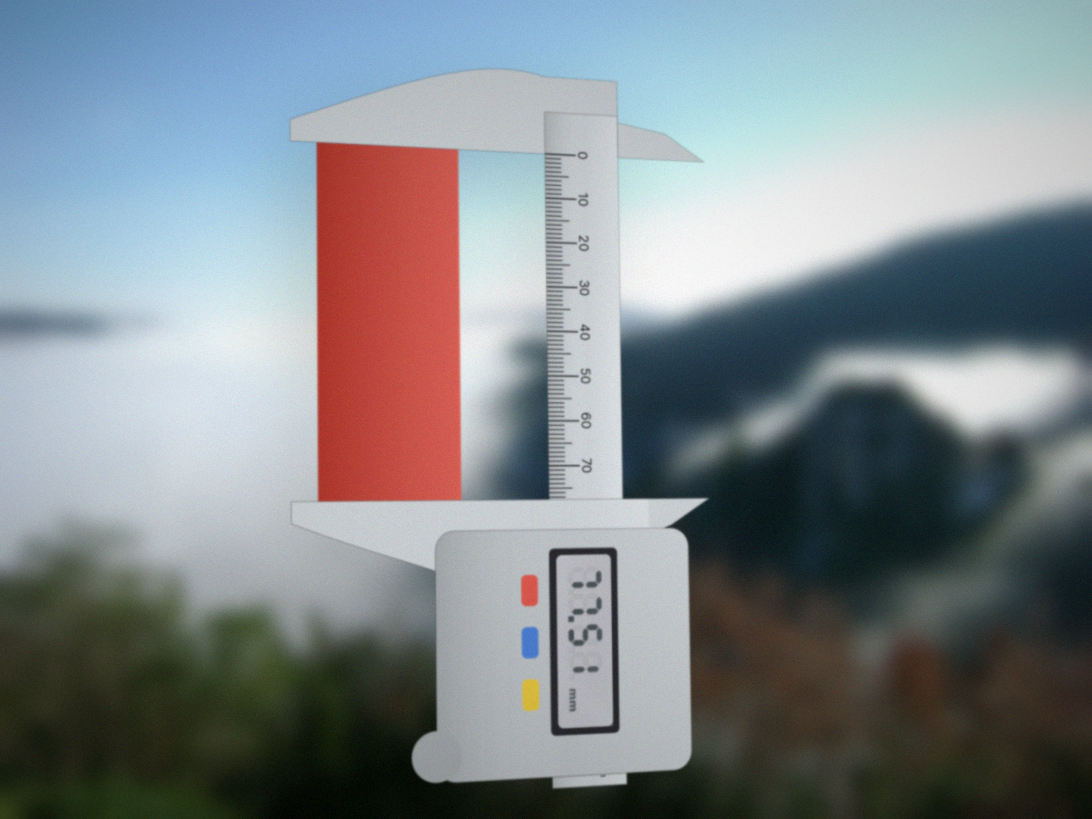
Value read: 77.51 mm
